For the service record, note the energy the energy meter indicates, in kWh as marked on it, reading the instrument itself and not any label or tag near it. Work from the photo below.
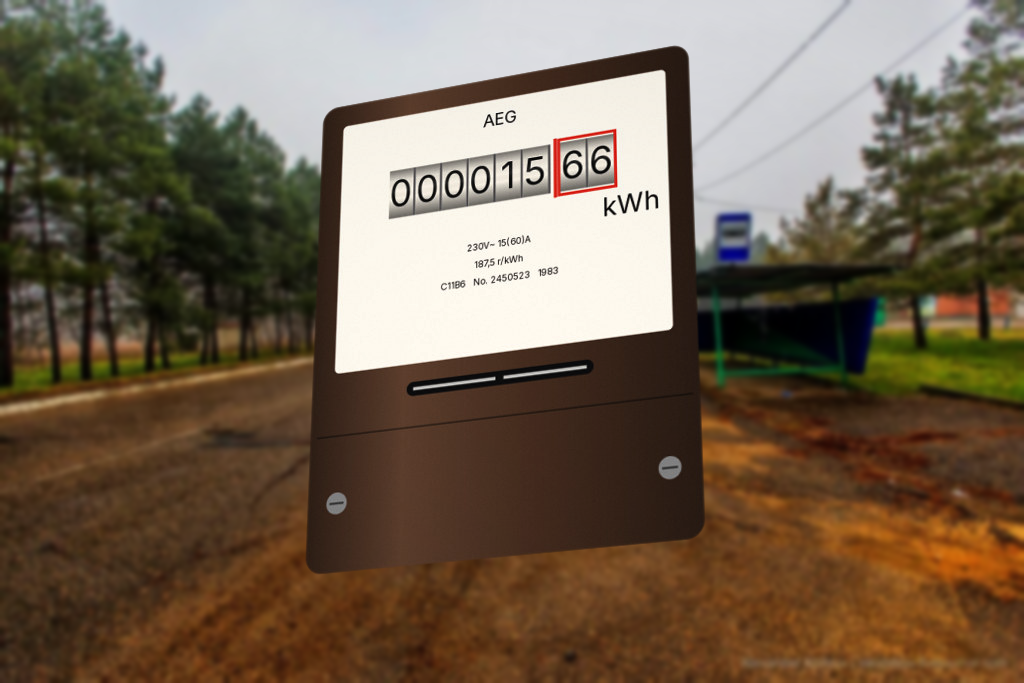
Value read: 15.66 kWh
